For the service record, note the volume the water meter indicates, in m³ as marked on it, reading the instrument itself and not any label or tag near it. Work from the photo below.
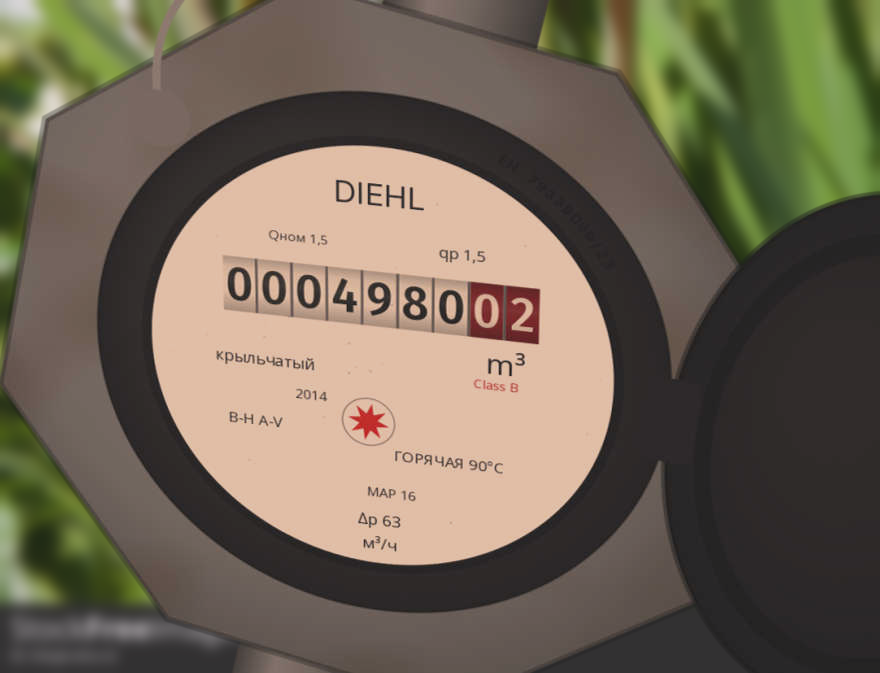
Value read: 4980.02 m³
